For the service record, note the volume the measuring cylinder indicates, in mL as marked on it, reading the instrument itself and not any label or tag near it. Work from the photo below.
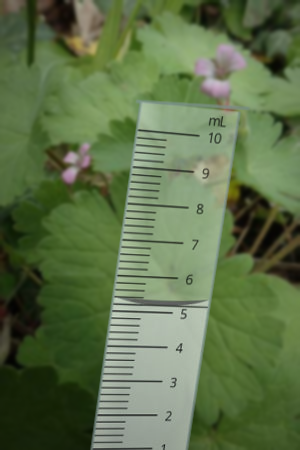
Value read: 5.2 mL
